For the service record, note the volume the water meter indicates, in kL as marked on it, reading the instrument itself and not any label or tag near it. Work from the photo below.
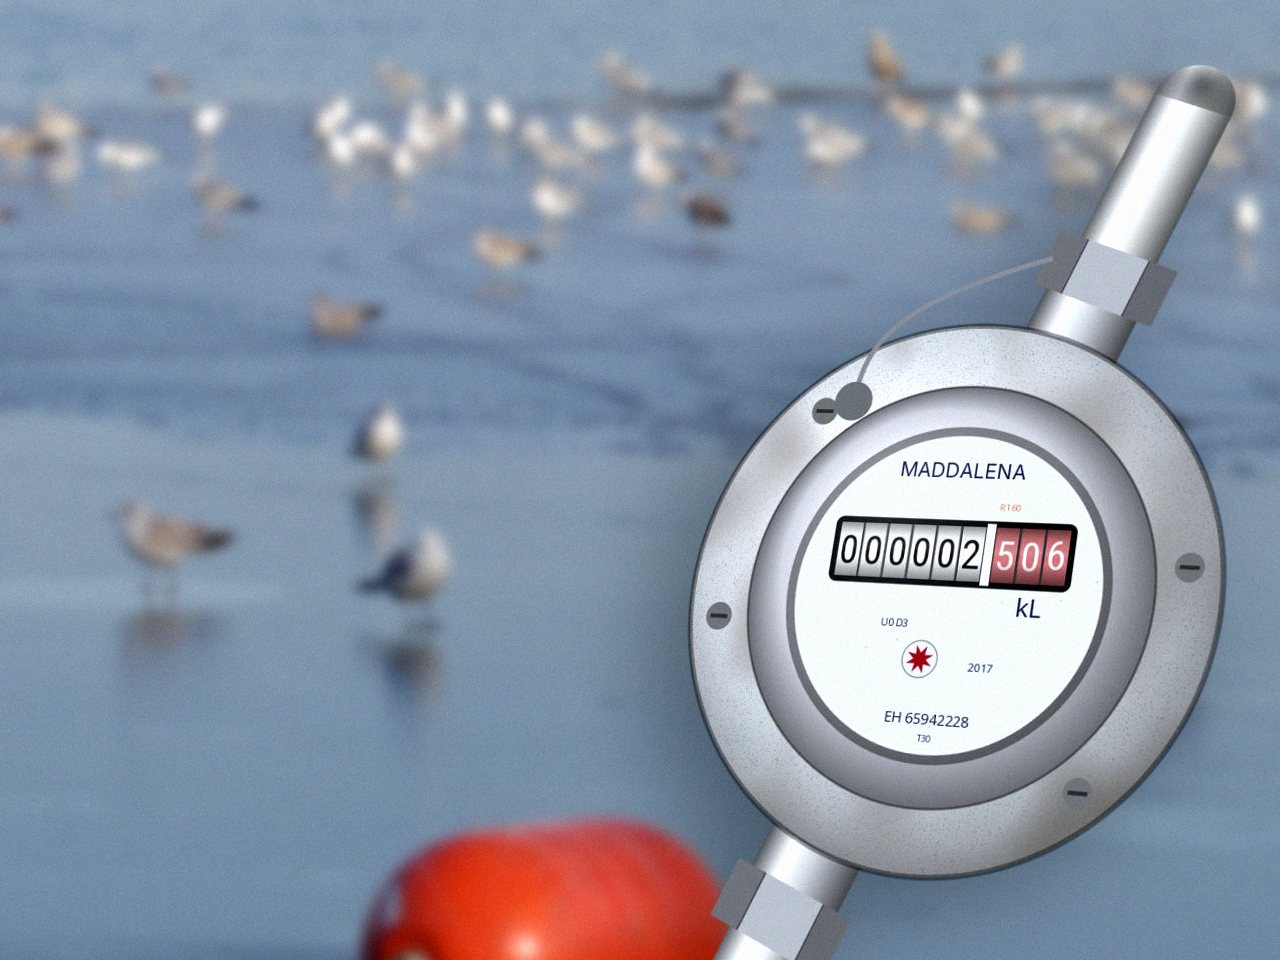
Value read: 2.506 kL
